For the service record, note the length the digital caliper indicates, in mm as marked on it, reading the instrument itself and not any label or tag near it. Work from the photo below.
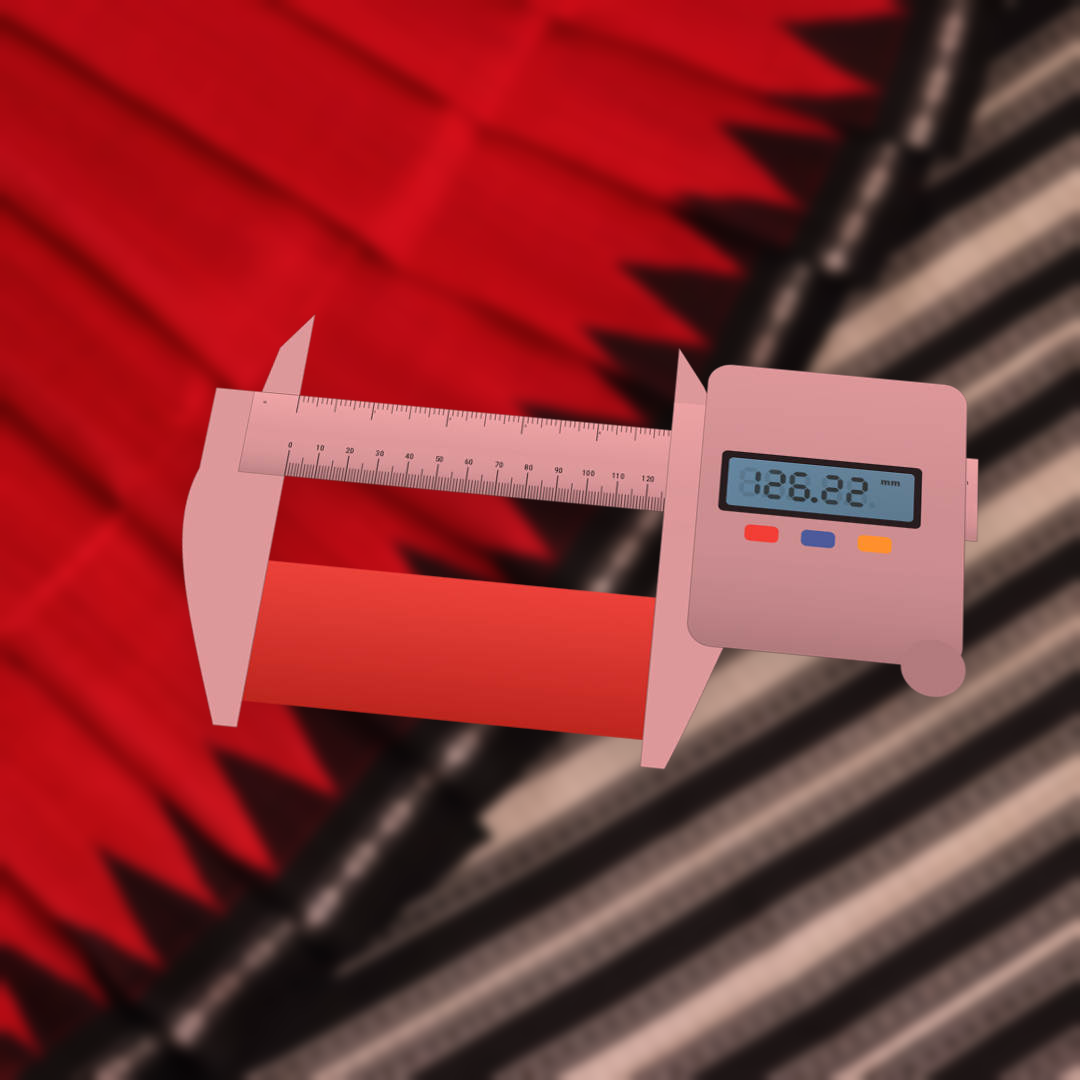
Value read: 126.22 mm
